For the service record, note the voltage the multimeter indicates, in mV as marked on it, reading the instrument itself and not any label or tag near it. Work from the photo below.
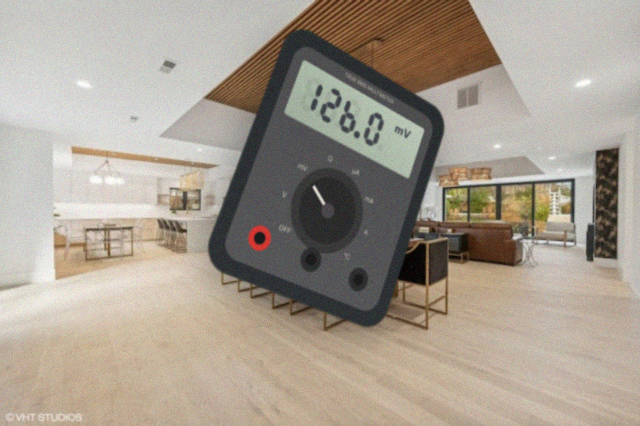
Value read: 126.0 mV
